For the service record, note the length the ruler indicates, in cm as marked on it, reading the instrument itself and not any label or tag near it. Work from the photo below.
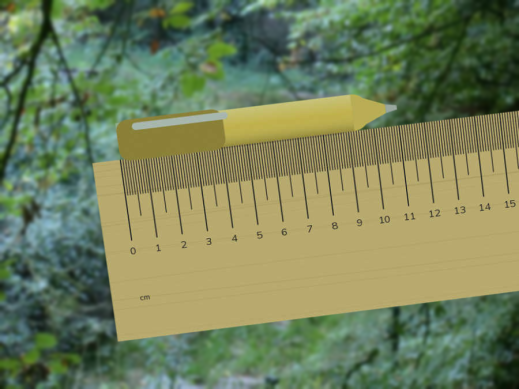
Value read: 11 cm
